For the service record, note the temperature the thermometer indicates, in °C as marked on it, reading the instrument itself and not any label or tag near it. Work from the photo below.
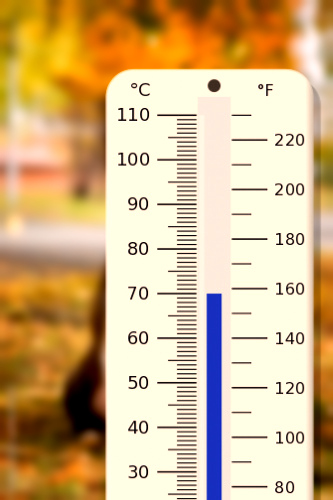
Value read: 70 °C
